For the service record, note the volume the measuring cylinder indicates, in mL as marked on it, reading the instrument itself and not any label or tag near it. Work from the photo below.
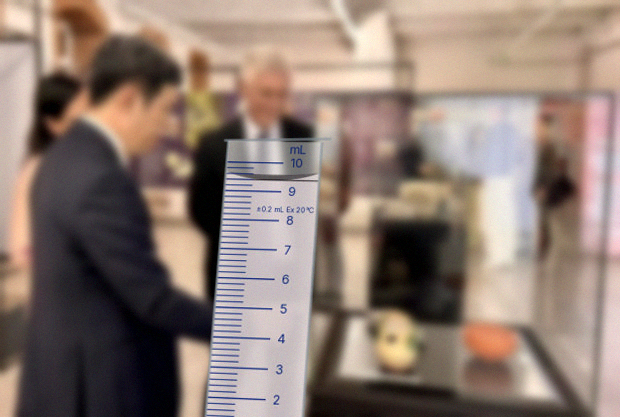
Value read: 9.4 mL
